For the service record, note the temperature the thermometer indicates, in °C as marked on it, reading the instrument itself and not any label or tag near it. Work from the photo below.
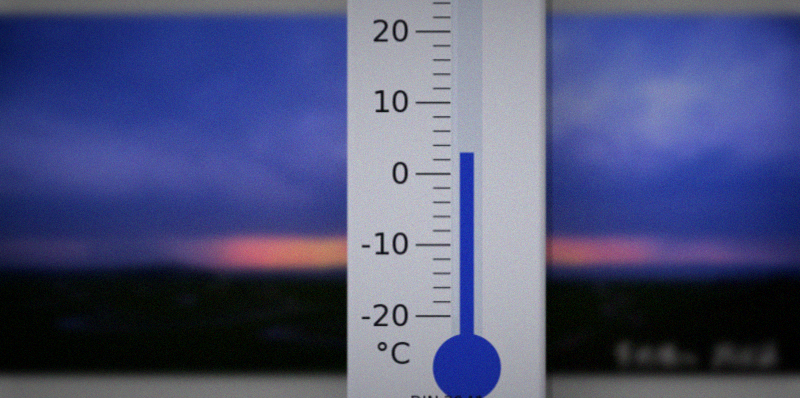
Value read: 3 °C
